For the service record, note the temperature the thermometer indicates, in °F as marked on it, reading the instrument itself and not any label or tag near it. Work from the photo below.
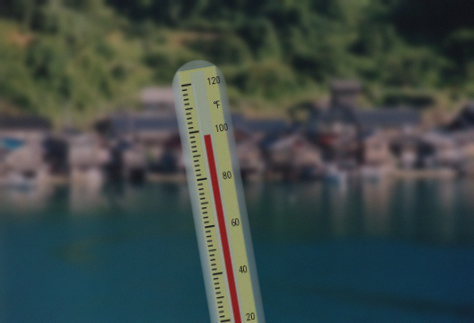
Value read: 98 °F
